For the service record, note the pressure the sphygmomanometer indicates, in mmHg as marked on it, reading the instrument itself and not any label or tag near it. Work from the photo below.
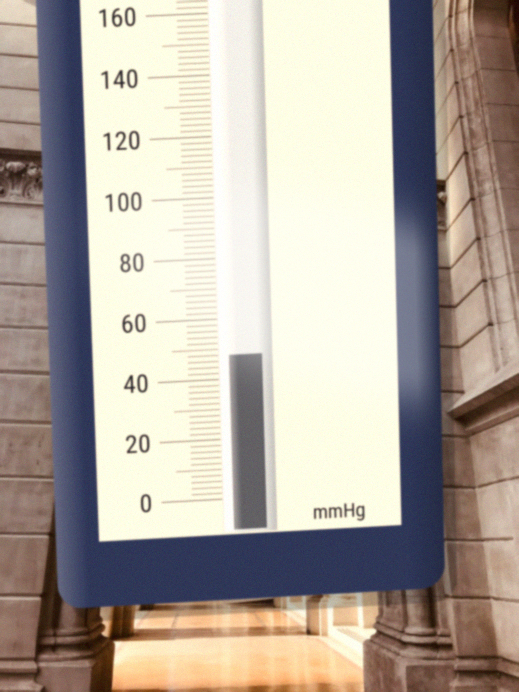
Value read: 48 mmHg
